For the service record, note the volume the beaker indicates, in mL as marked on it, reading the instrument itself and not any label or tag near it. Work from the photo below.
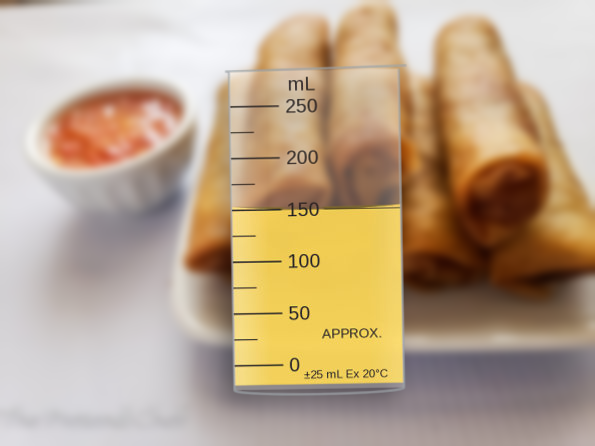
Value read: 150 mL
